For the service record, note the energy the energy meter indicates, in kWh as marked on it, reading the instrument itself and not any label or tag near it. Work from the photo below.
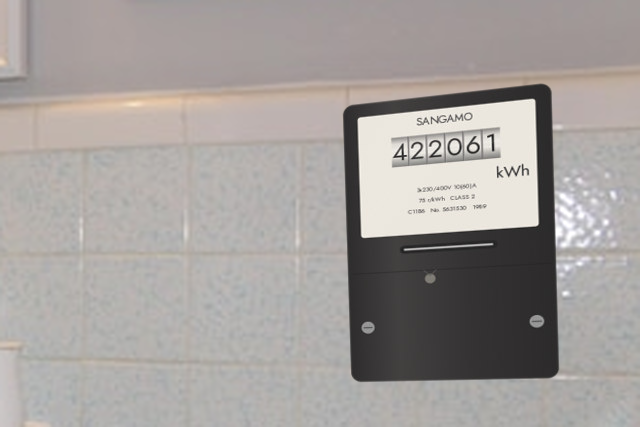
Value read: 422061 kWh
